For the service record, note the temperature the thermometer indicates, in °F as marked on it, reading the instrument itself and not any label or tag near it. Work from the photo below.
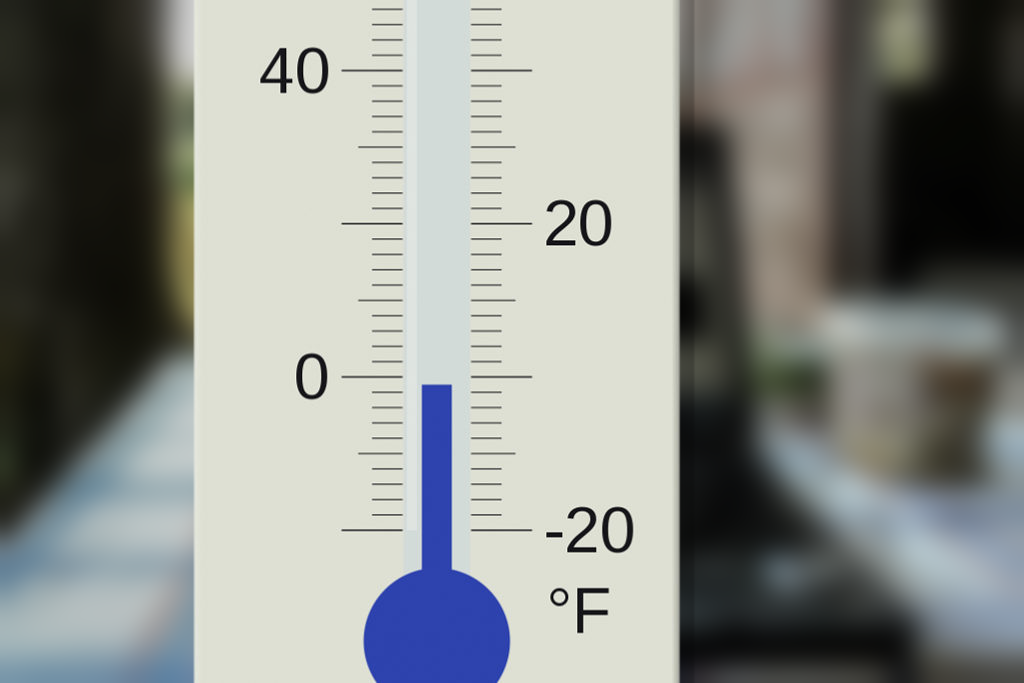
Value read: -1 °F
